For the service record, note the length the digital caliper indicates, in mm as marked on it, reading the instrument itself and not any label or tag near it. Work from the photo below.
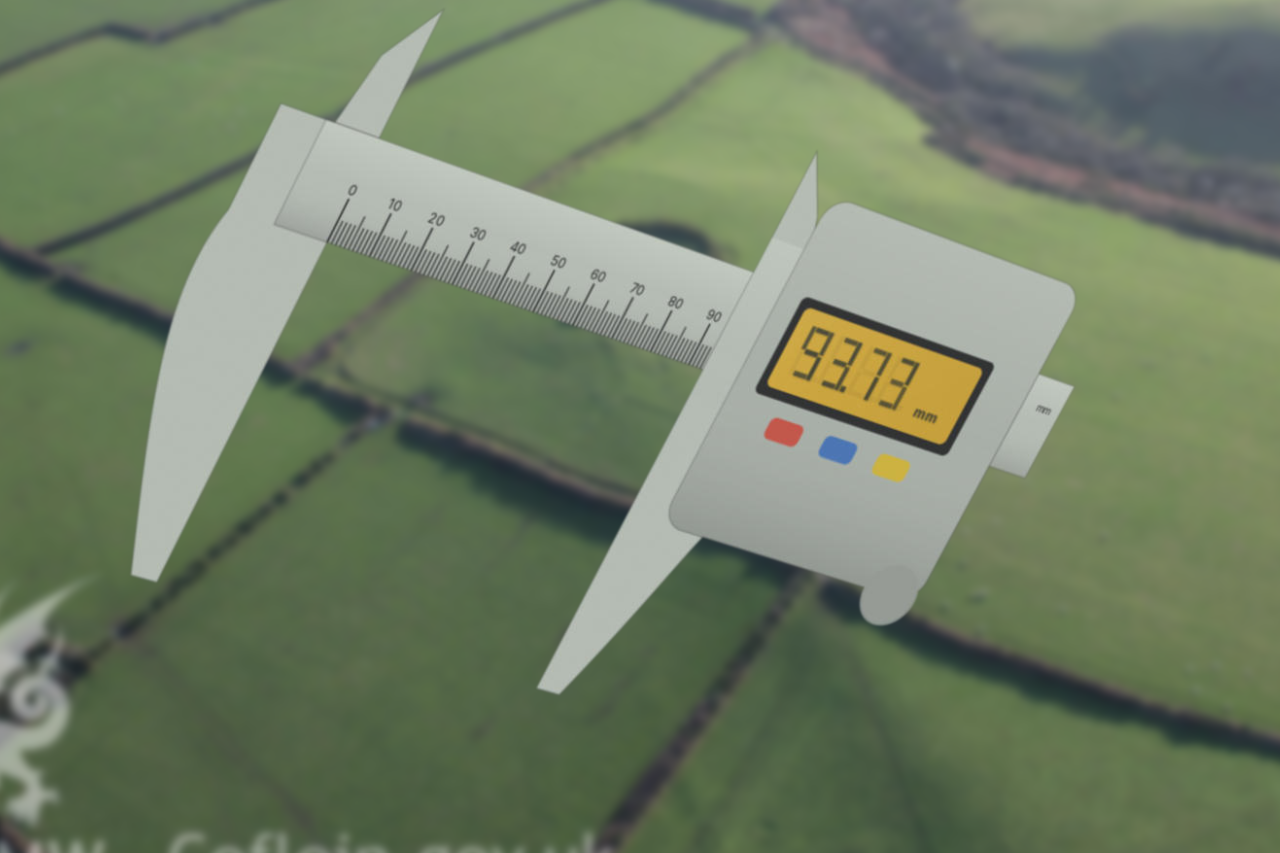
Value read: 93.73 mm
